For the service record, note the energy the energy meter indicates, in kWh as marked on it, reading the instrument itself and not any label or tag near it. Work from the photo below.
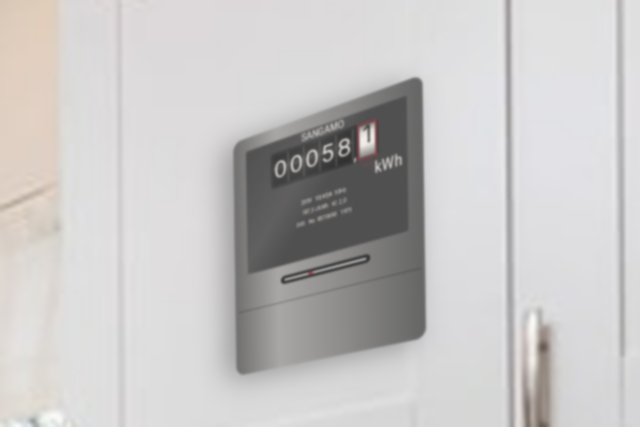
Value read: 58.1 kWh
